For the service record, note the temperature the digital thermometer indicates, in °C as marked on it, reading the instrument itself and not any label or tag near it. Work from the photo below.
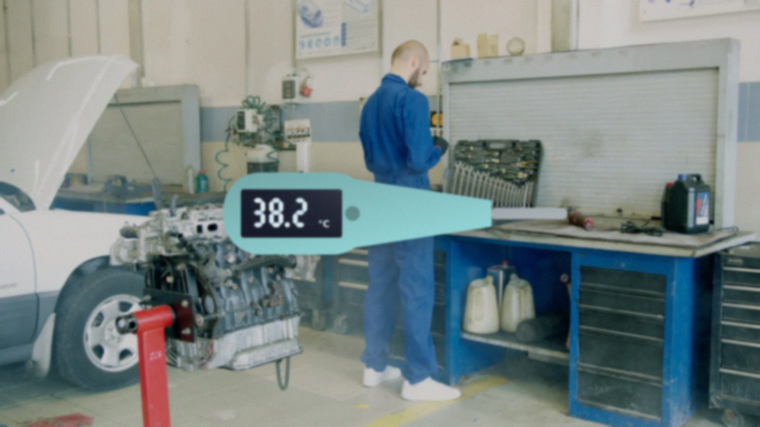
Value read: 38.2 °C
